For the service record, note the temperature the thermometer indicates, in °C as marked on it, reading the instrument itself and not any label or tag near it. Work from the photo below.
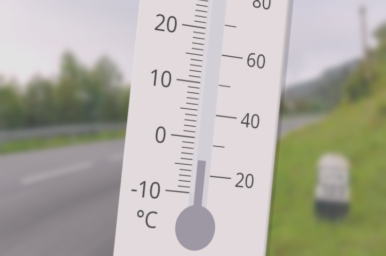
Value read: -4 °C
